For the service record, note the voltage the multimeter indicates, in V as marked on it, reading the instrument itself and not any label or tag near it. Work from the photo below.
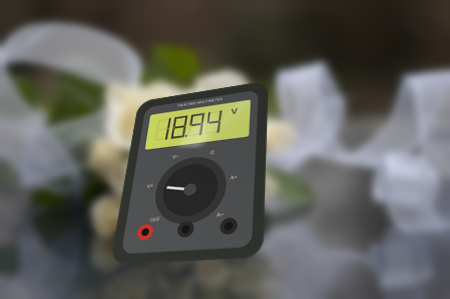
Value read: 18.94 V
